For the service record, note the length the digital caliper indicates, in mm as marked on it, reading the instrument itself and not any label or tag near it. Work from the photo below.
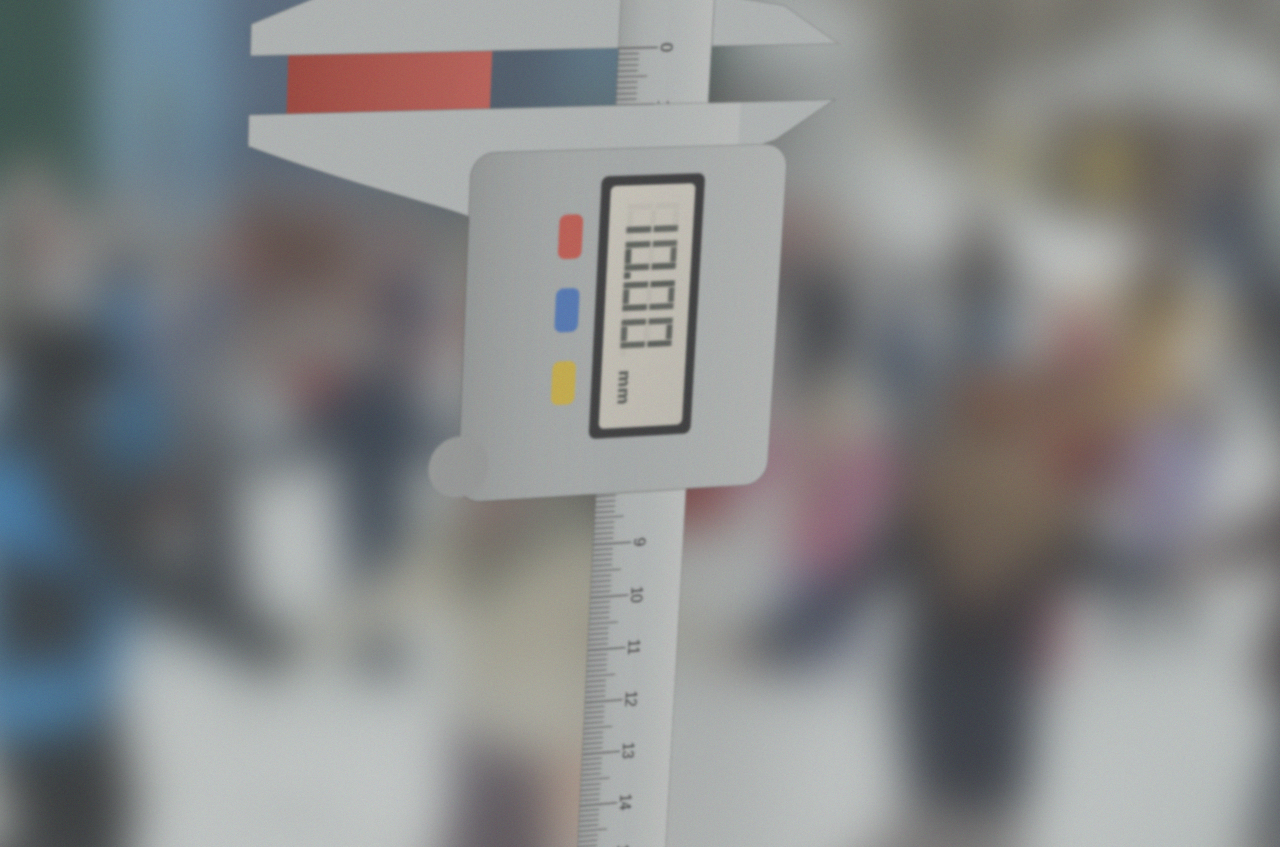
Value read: 10.00 mm
